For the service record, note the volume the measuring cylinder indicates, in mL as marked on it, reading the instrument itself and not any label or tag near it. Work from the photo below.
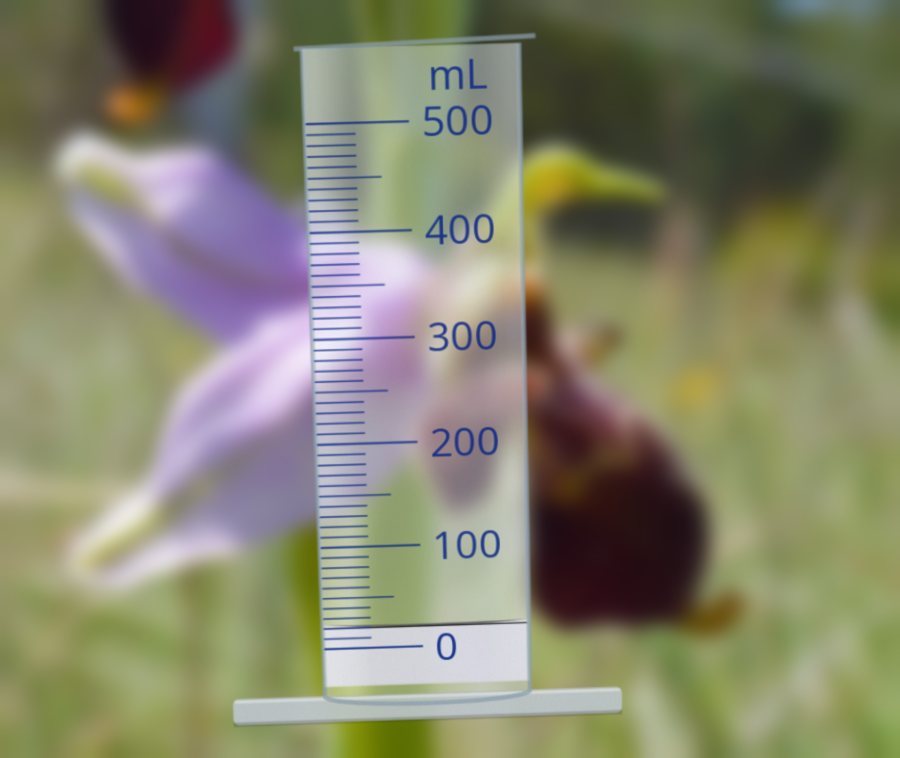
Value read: 20 mL
